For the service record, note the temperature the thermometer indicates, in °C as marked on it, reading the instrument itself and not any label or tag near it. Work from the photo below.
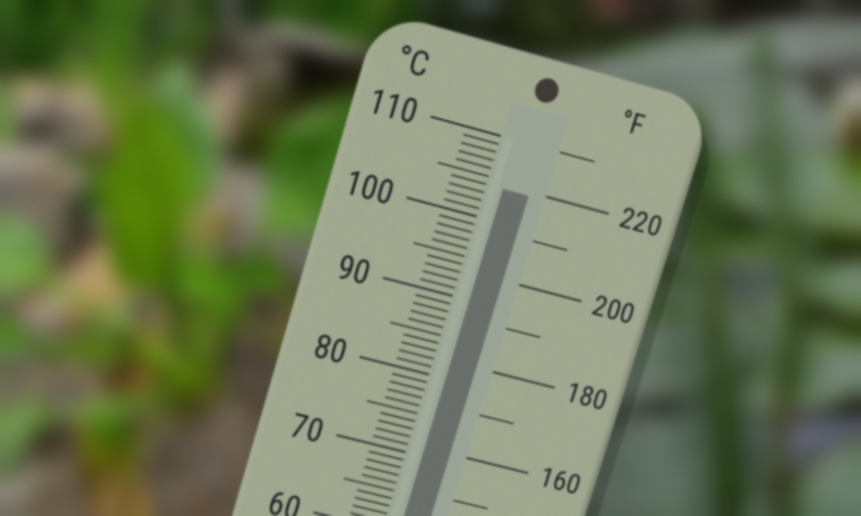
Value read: 104 °C
